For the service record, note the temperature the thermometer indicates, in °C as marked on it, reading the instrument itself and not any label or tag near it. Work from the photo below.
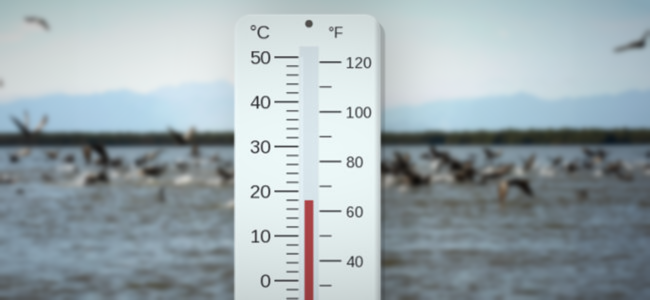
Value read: 18 °C
